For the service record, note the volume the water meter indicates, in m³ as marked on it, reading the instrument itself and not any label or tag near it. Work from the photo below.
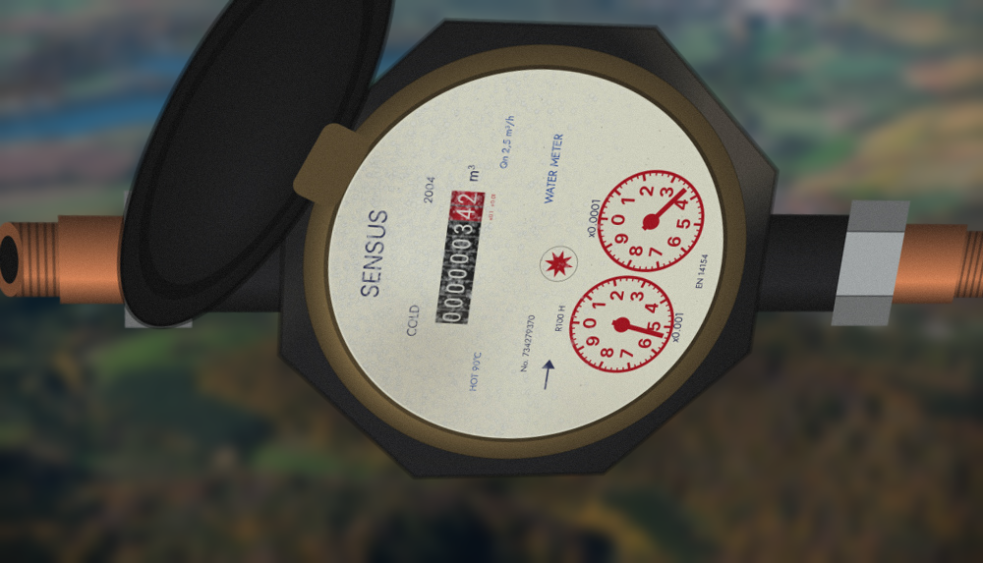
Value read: 3.4253 m³
